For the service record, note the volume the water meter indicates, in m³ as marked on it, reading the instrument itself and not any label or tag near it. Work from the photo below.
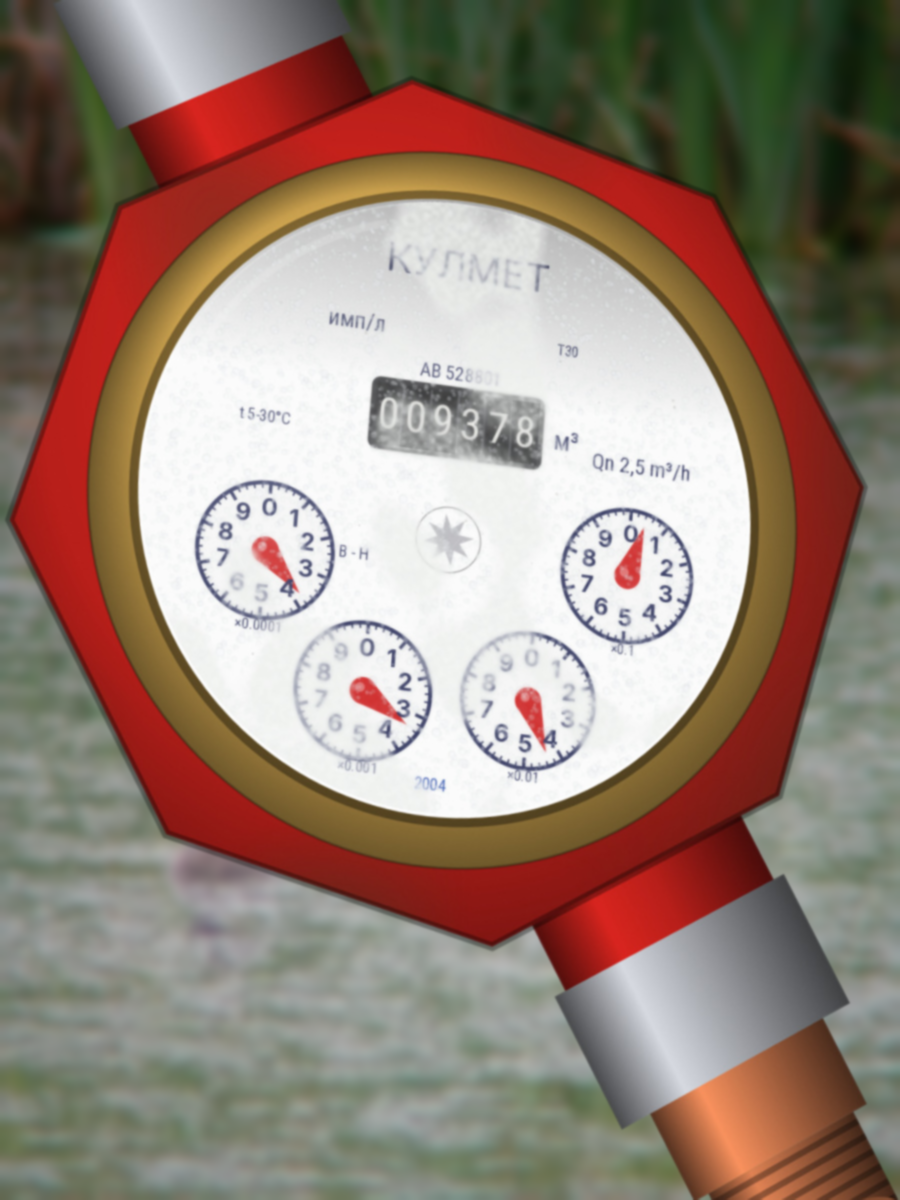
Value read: 9378.0433 m³
